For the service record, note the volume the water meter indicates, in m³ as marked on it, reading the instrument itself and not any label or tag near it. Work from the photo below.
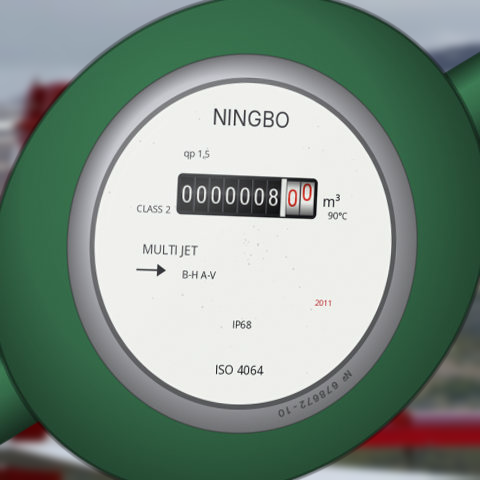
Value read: 8.00 m³
